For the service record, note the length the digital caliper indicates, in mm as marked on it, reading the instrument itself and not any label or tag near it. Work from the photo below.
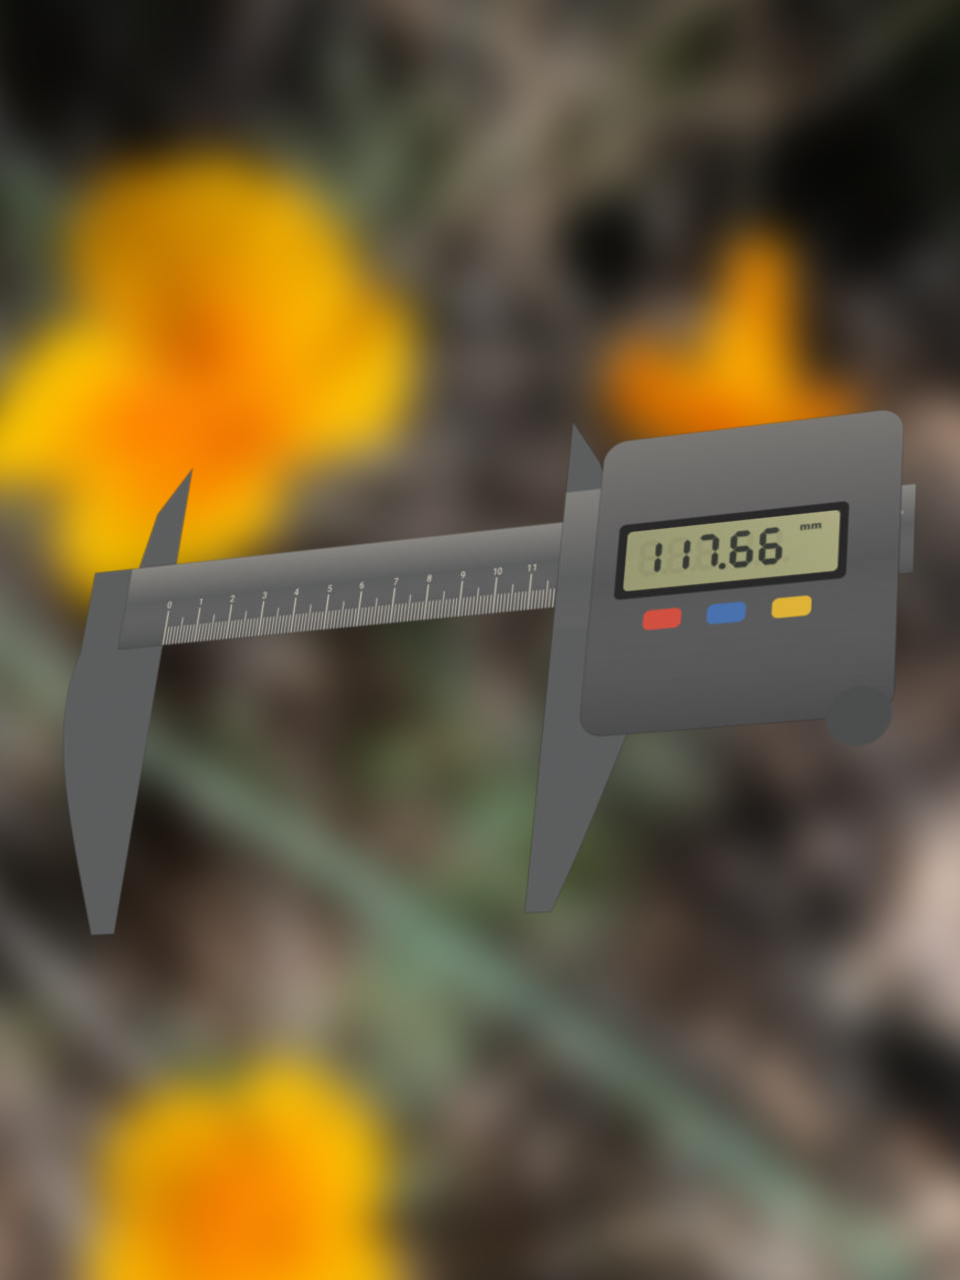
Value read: 117.66 mm
